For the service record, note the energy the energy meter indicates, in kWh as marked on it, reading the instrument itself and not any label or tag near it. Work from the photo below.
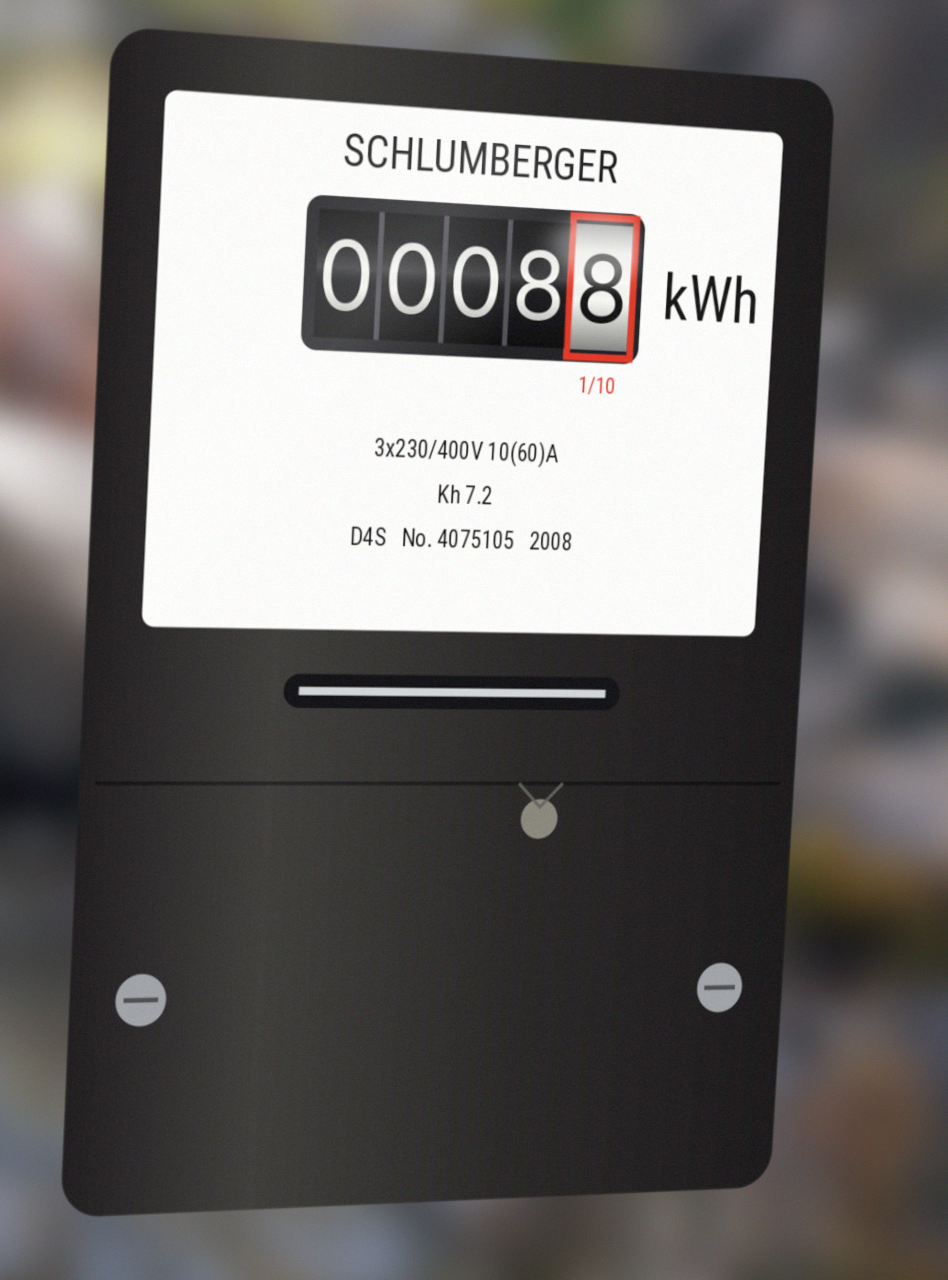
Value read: 8.8 kWh
